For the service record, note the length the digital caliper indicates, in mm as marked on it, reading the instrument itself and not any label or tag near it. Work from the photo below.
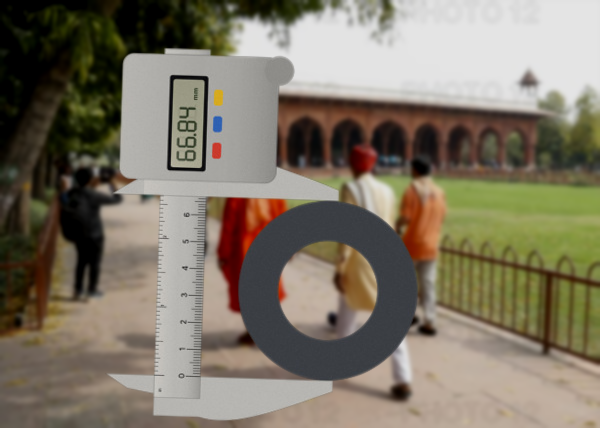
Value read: 66.84 mm
